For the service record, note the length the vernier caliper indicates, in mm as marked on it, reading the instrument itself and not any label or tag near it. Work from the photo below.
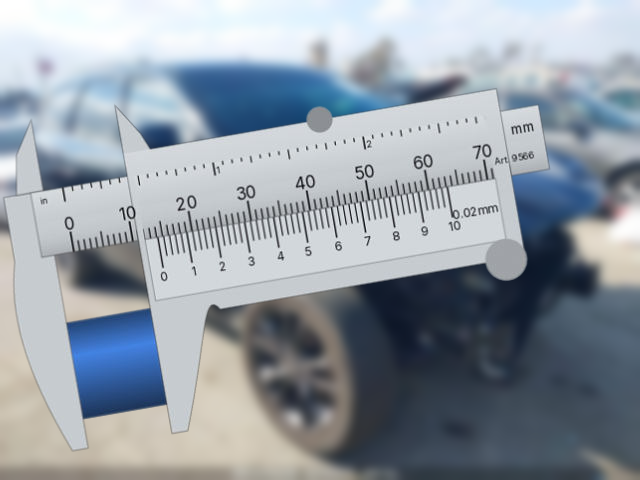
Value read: 14.2 mm
